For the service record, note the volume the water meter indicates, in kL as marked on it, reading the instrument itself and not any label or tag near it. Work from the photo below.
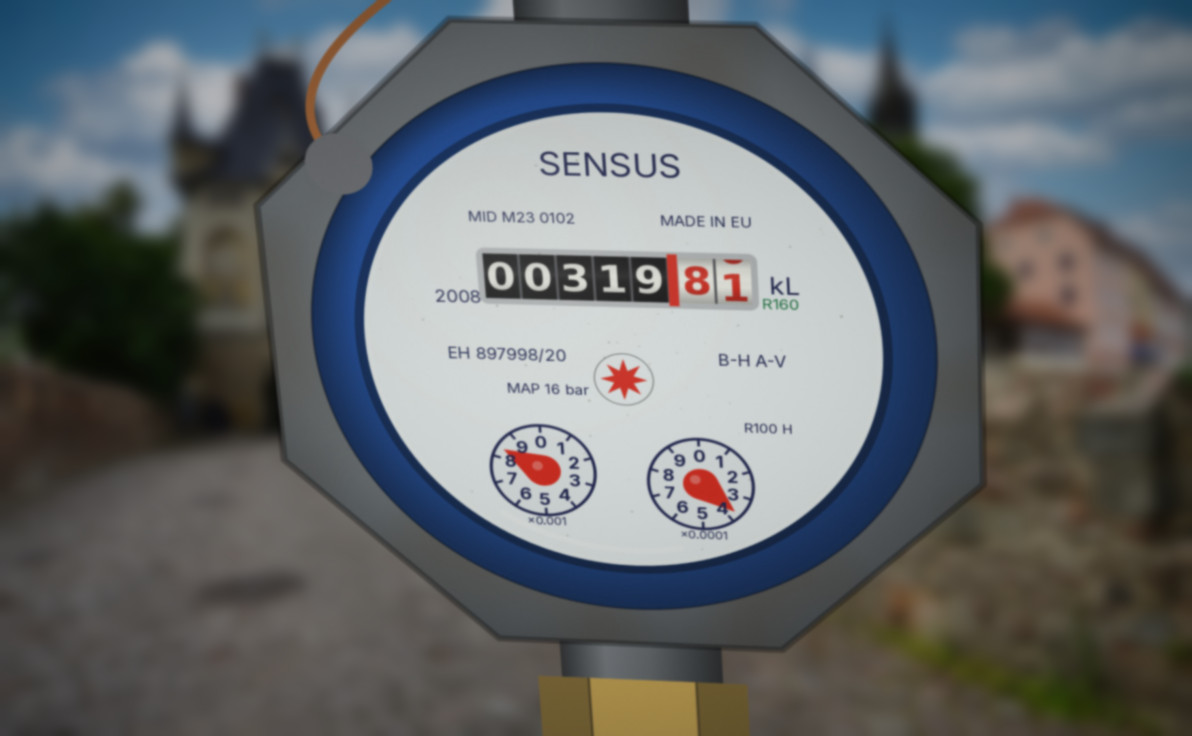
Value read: 319.8083 kL
